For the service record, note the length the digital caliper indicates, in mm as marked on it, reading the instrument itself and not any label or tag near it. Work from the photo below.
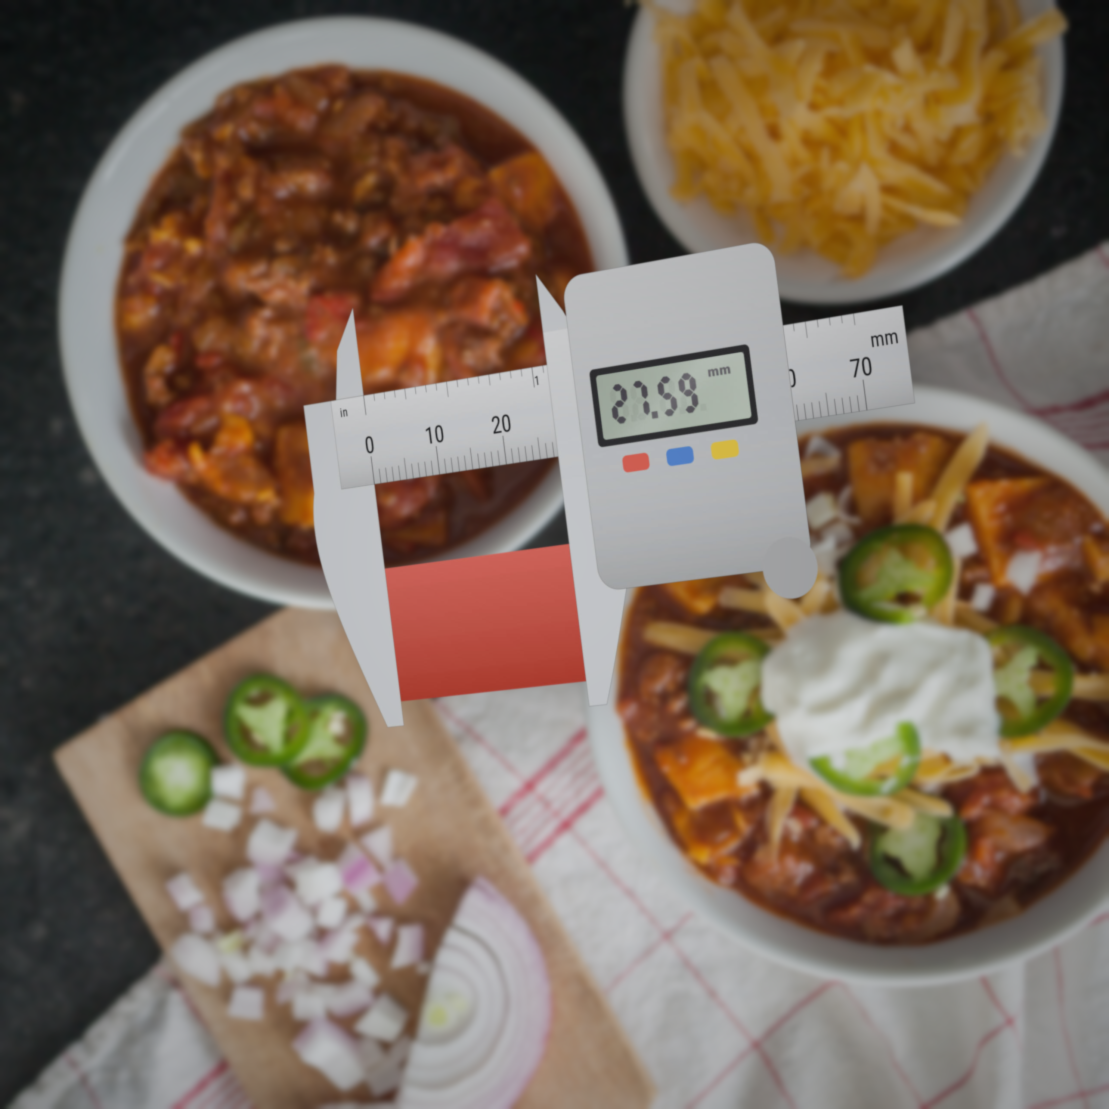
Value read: 27.59 mm
